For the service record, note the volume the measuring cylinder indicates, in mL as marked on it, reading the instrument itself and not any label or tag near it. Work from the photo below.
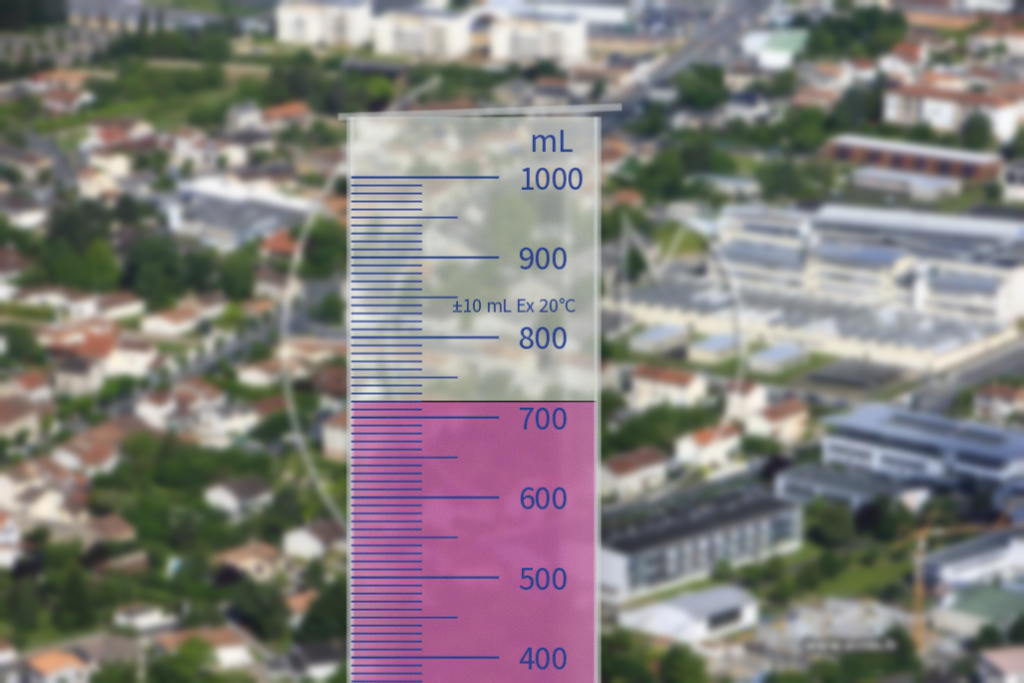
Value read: 720 mL
